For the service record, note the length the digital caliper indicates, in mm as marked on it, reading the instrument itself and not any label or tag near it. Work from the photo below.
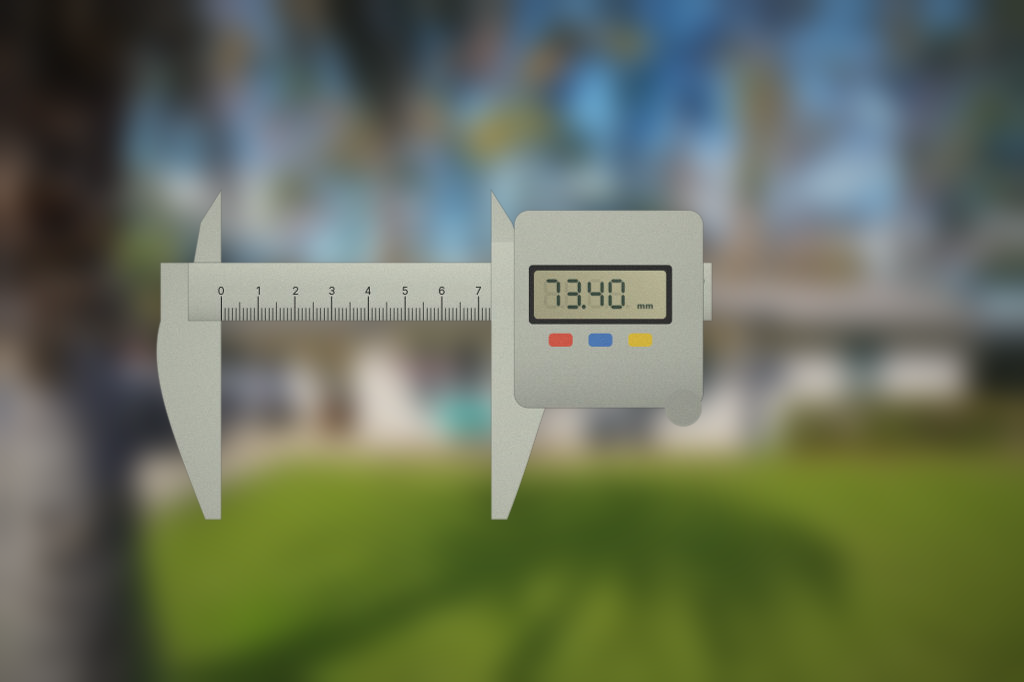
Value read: 73.40 mm
